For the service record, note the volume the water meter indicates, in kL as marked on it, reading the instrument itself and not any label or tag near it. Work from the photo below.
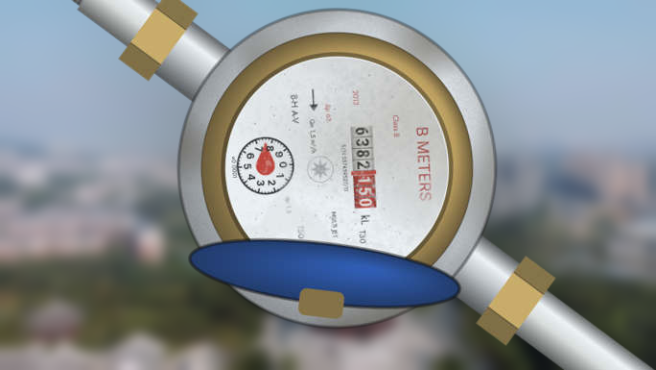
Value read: 6382.1507 kL
